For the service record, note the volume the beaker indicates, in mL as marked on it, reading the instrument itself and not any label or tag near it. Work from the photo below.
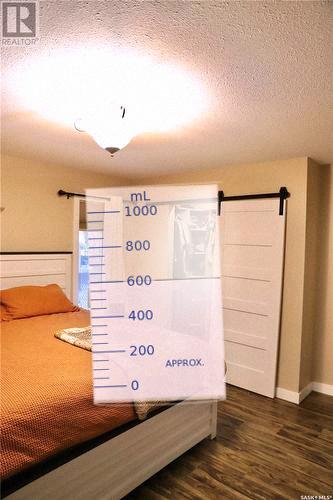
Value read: 600 mL
